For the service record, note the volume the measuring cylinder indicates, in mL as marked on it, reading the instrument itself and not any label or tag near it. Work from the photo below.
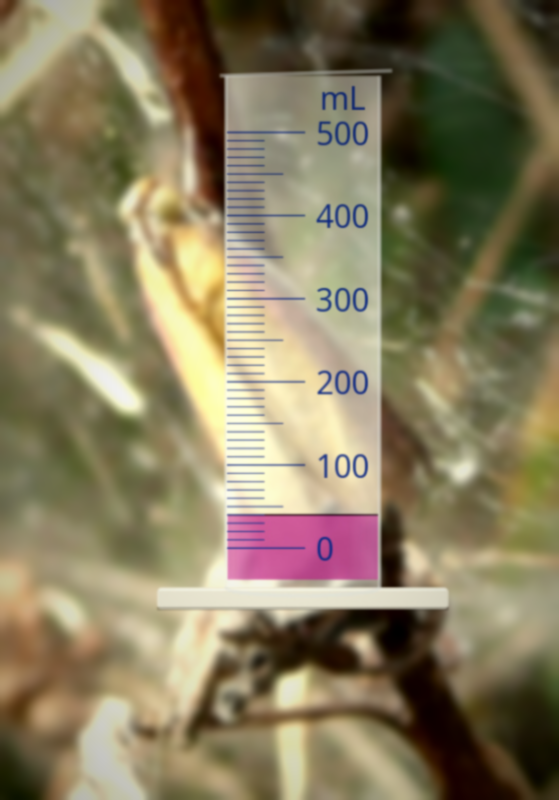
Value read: 40 mL
